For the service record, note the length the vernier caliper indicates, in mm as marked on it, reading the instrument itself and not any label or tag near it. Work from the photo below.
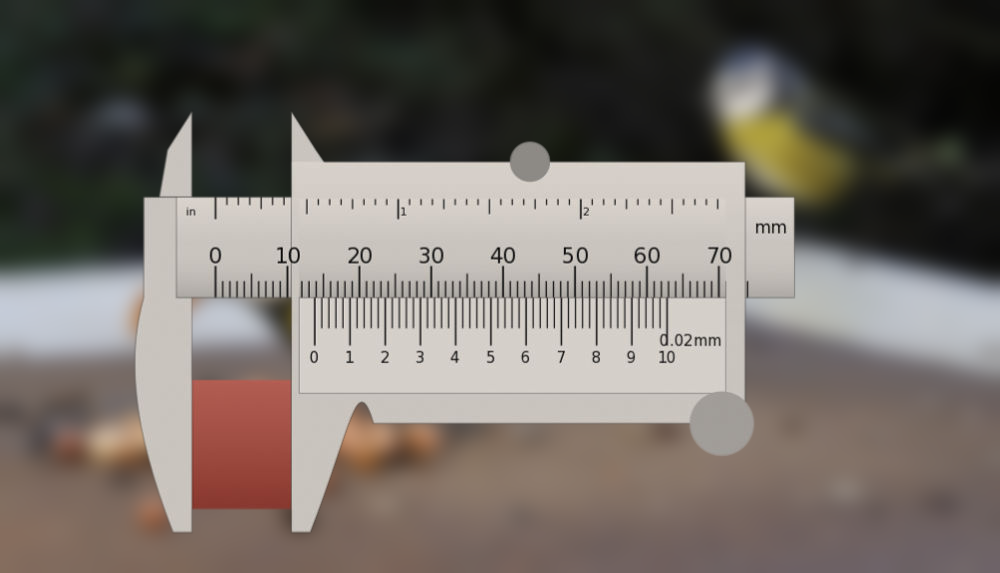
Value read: 13.8 mm
